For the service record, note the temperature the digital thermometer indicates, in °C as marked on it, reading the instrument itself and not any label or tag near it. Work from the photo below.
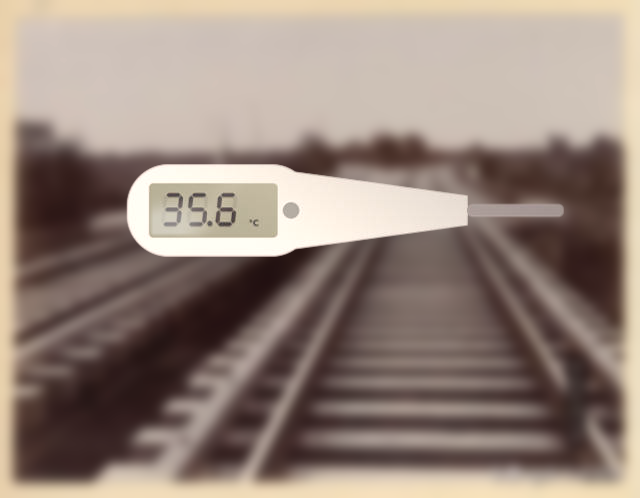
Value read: 35.6 °C
